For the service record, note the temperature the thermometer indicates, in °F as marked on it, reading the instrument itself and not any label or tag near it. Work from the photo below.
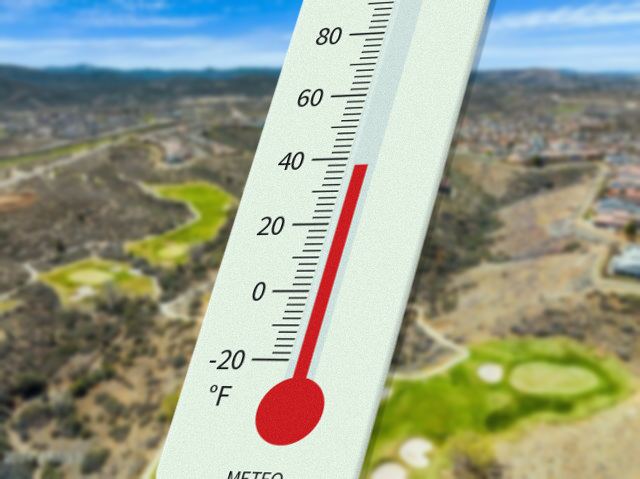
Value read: 38 °F
